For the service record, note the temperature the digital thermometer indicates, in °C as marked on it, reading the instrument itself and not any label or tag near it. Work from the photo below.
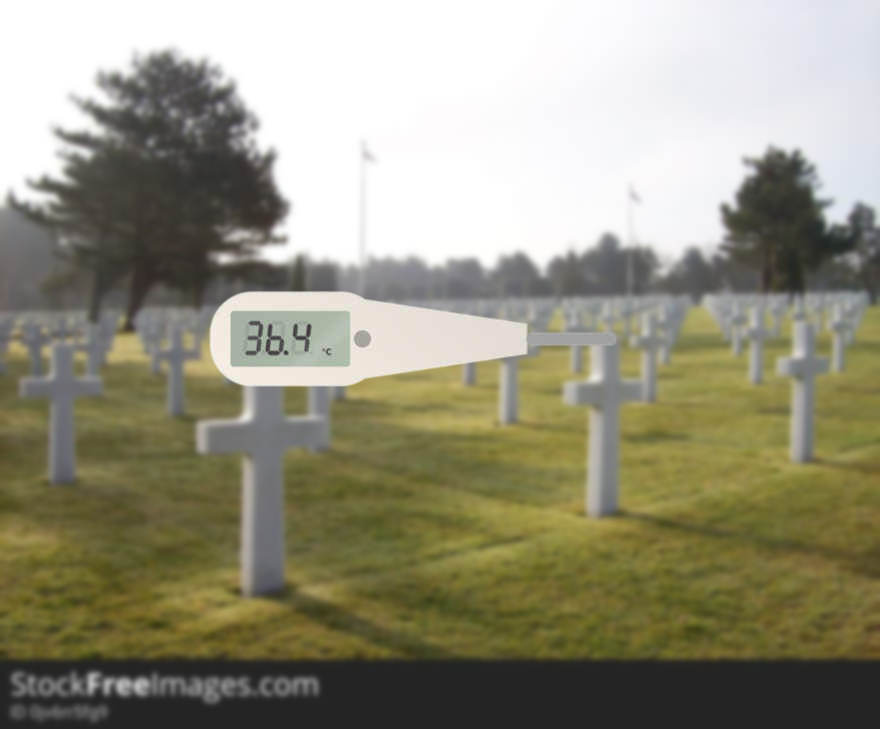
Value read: 36.4 °C
